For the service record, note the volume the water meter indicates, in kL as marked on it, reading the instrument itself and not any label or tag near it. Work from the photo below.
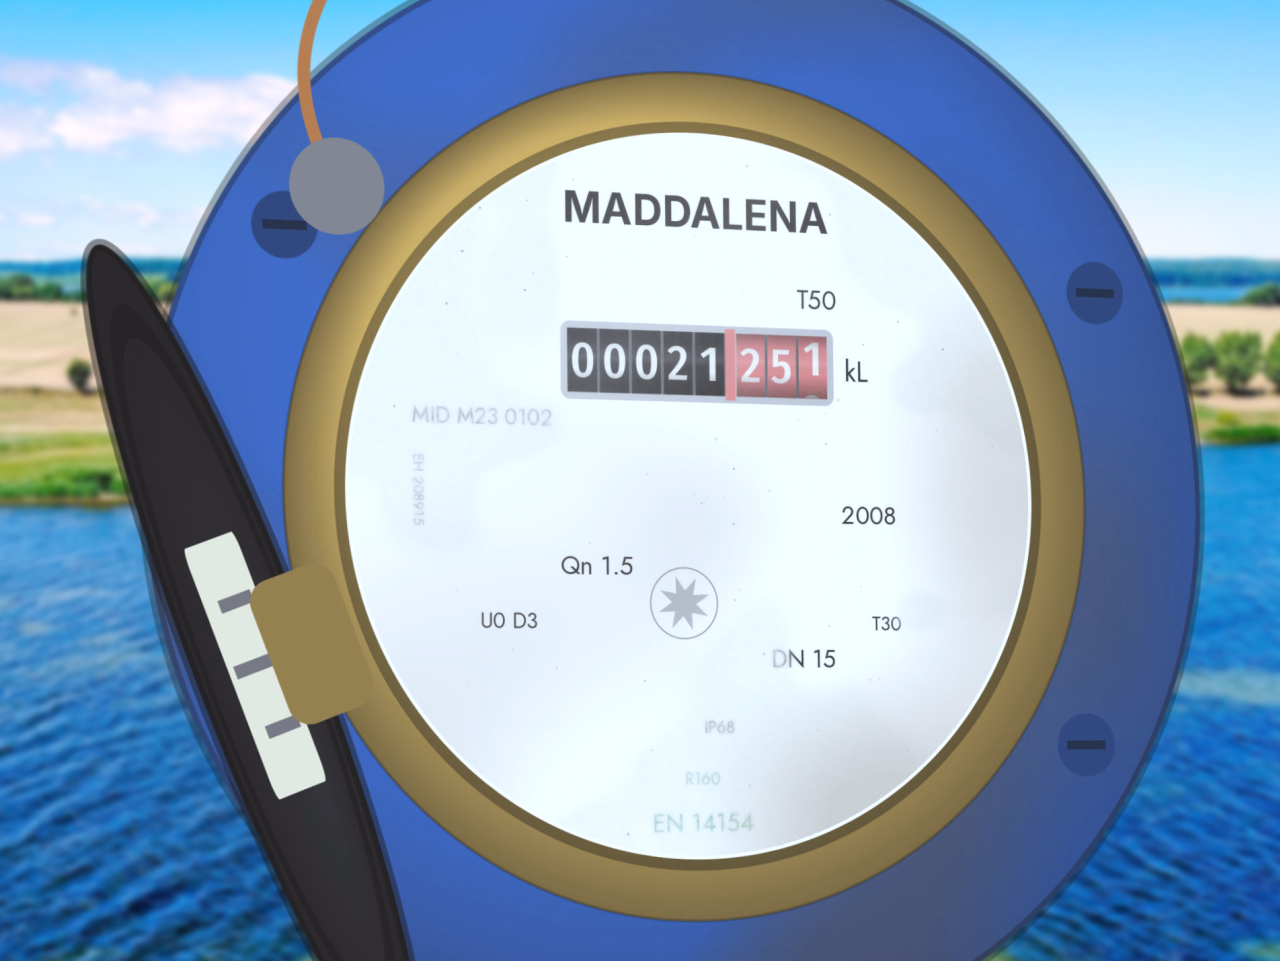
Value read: 21.251 kL
